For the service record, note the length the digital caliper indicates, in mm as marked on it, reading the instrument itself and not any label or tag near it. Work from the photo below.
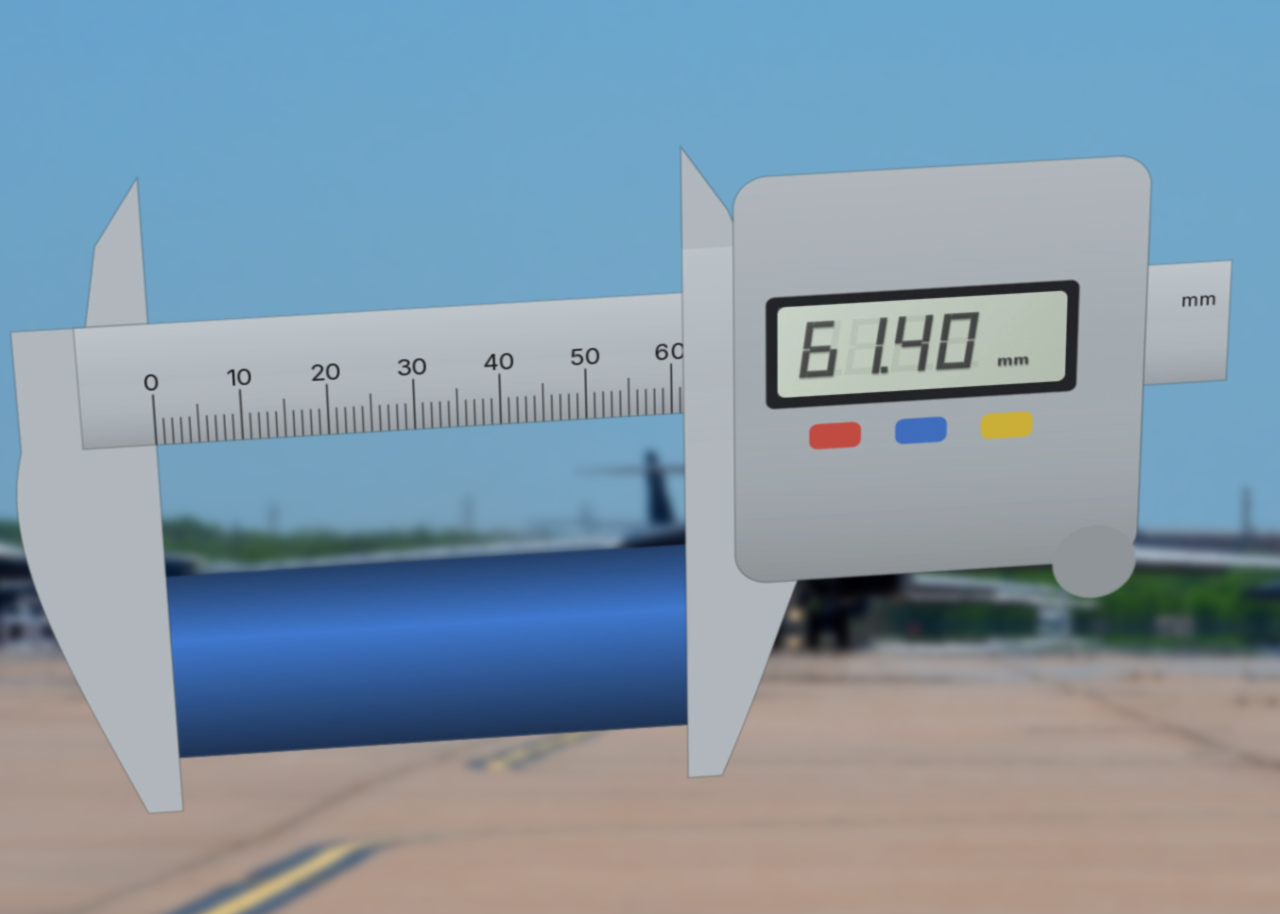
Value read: 61.40 mm
